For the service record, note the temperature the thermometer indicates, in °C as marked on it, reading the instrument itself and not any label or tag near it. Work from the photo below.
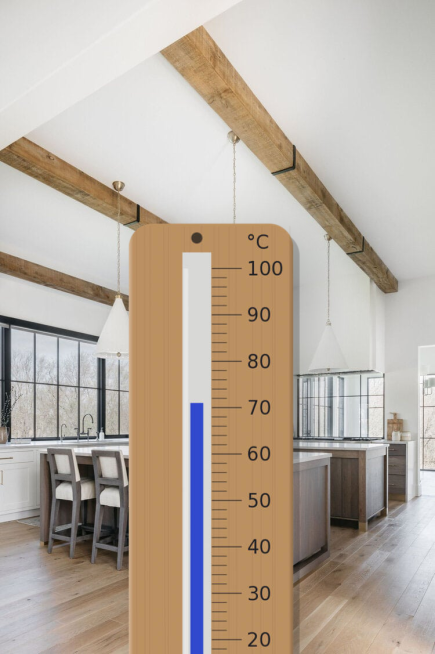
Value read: 71 °C
